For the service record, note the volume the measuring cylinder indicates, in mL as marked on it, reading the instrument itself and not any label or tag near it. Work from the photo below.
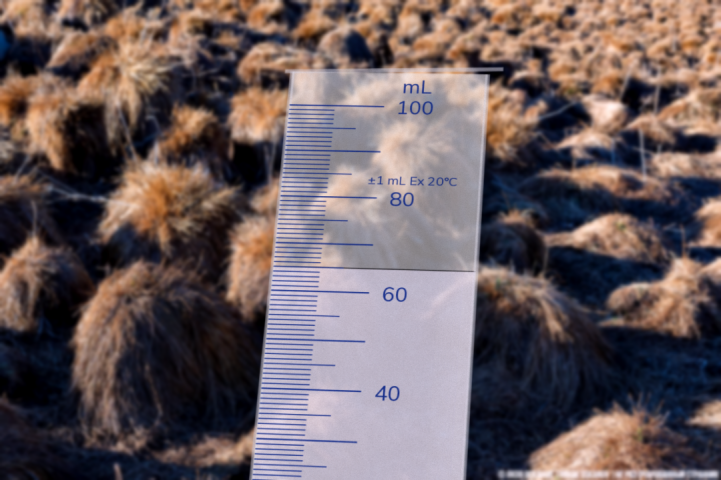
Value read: 65 mL
